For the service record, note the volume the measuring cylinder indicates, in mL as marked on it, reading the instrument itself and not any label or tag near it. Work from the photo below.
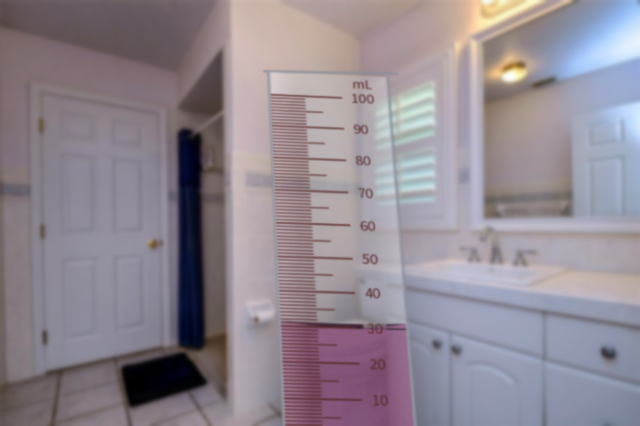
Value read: 30 mL
